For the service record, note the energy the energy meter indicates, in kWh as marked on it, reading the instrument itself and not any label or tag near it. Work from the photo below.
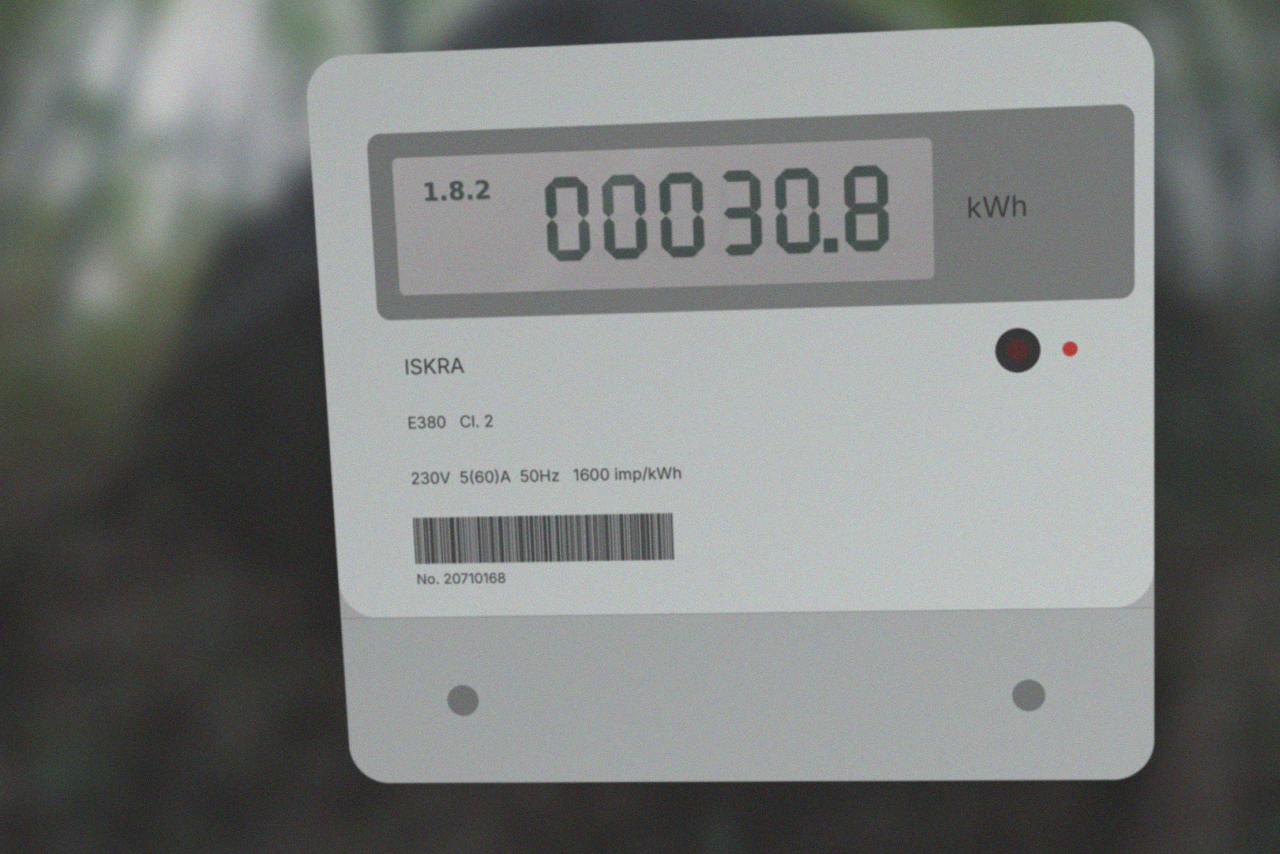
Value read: 30.8 kWh
